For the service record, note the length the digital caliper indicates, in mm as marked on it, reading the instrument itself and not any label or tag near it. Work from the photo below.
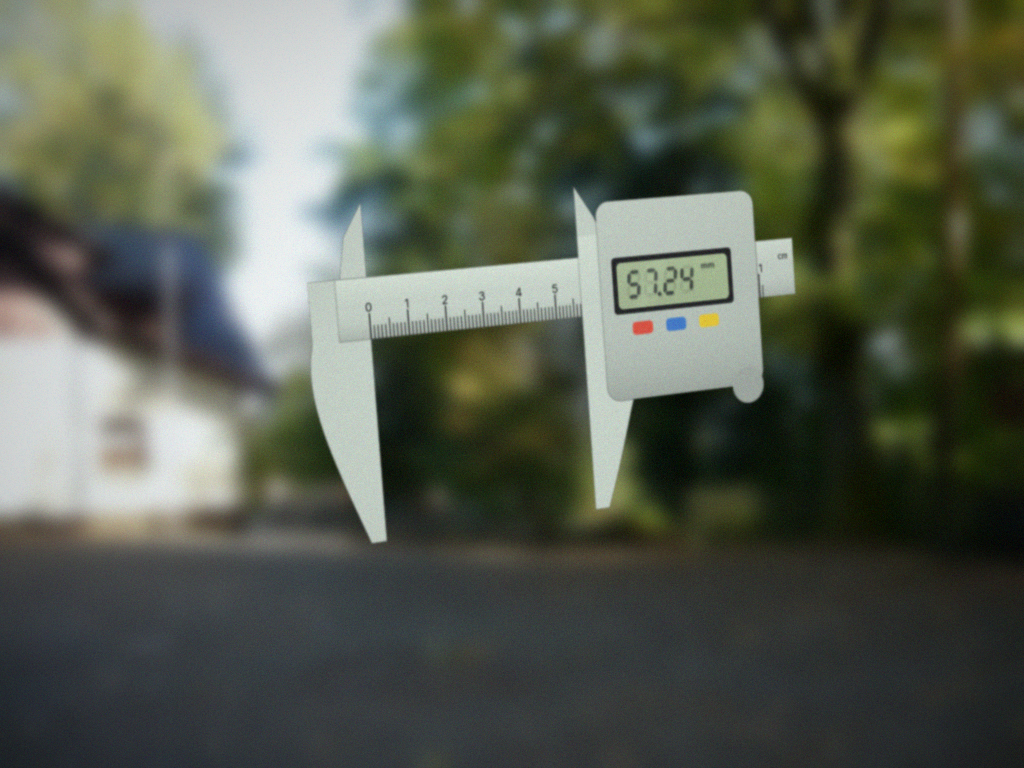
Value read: 57.24 mm
